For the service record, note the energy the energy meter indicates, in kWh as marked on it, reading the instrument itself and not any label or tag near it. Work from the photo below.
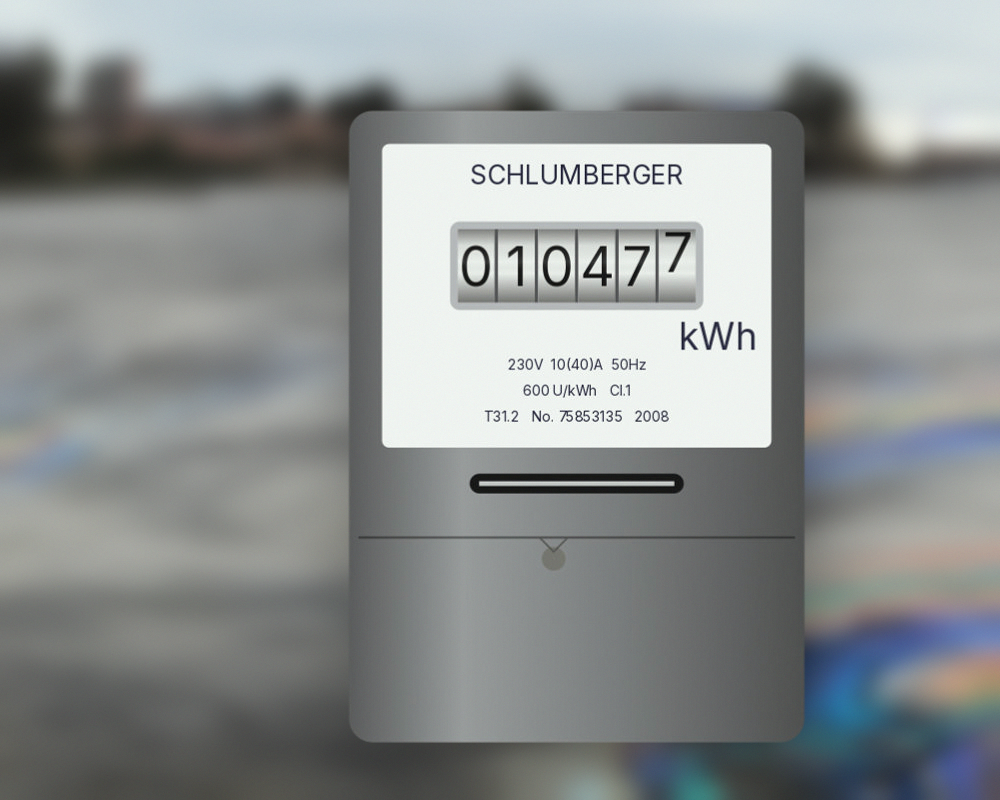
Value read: 10477 kWh
